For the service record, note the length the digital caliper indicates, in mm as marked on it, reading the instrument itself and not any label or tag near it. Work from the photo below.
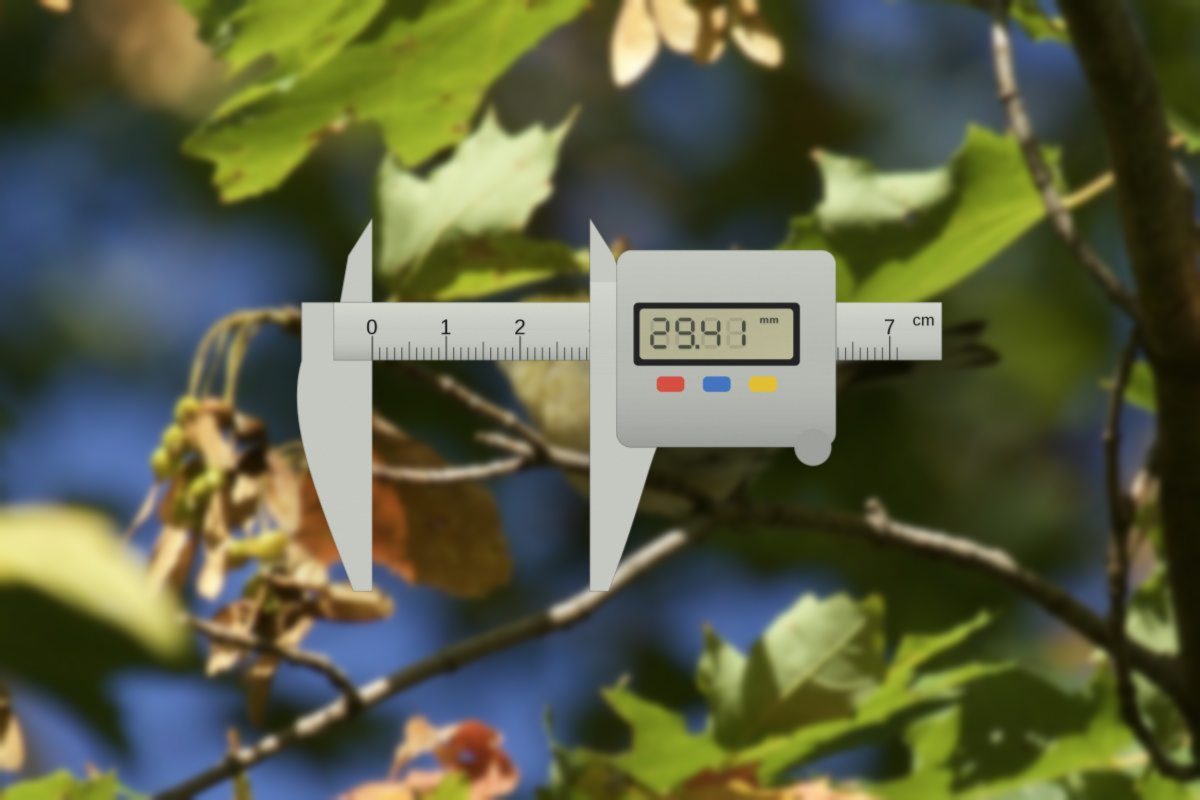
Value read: 29.41 mm
